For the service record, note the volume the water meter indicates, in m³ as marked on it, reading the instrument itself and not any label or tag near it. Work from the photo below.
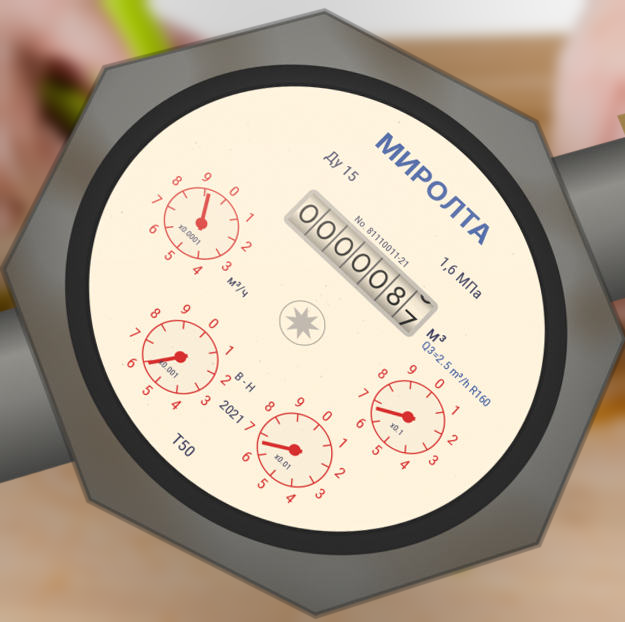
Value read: 86.6659 m³
